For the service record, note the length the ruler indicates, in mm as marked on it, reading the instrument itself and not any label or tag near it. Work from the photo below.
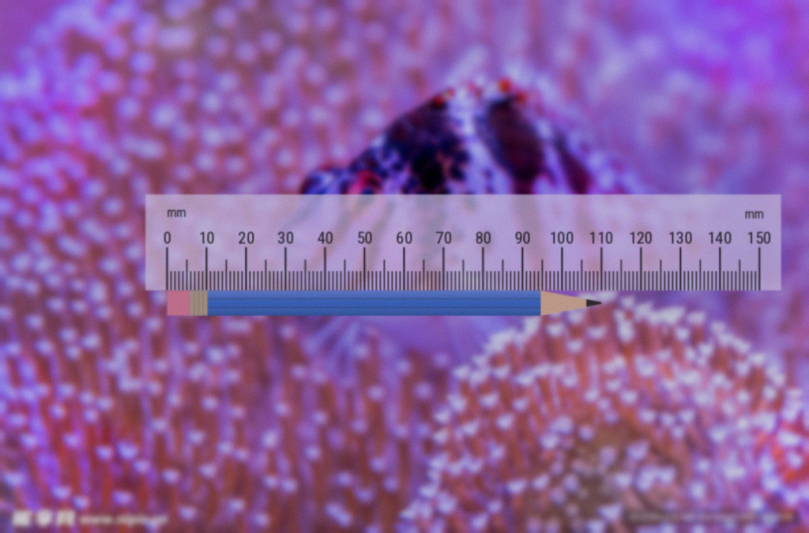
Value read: 110 mm
